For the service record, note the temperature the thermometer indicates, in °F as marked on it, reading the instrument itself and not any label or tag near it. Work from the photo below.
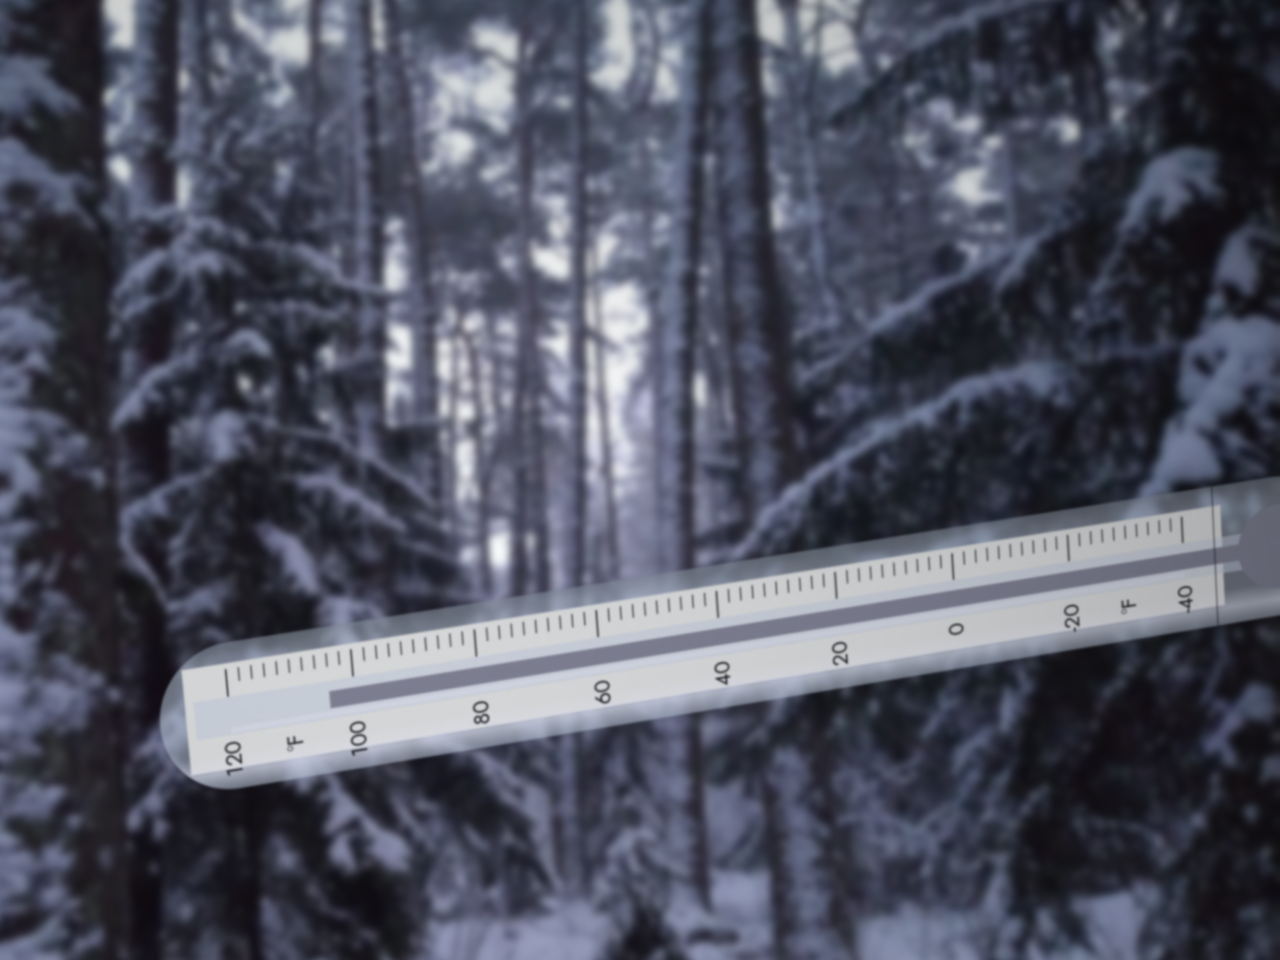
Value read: 104 °F
